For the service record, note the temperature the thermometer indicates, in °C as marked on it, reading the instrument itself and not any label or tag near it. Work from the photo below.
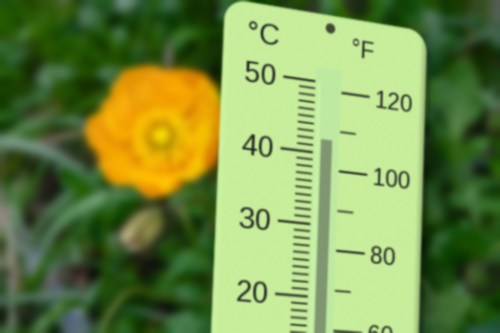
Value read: 42 °C
